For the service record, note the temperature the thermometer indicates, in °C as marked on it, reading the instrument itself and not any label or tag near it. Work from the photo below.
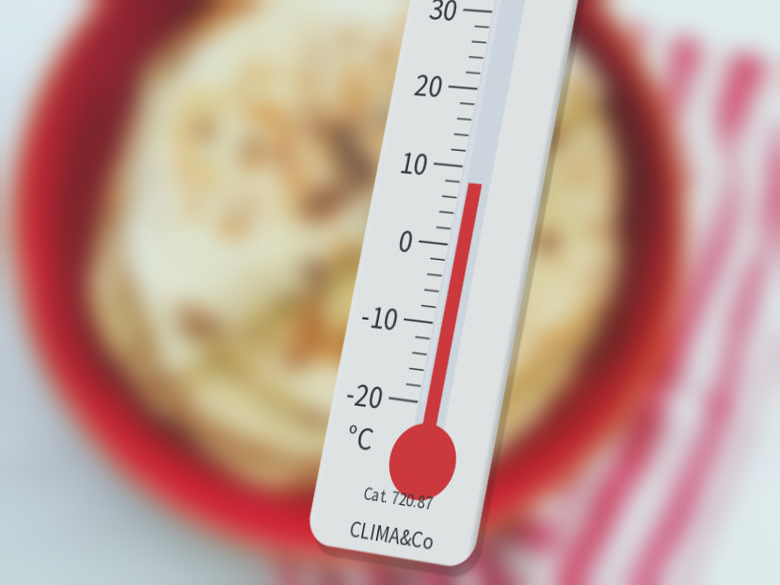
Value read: 8 °C
